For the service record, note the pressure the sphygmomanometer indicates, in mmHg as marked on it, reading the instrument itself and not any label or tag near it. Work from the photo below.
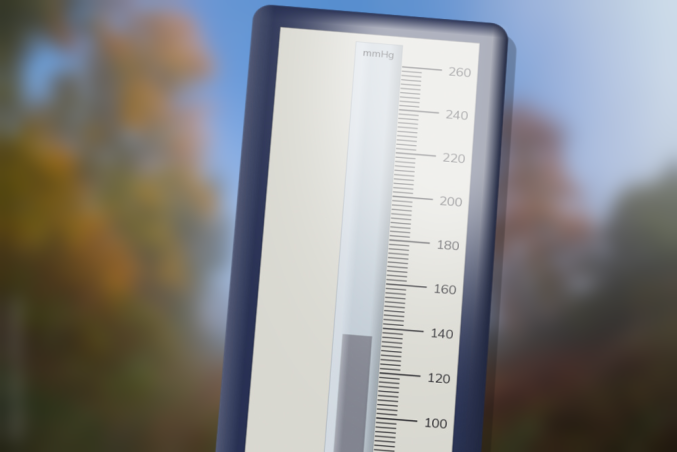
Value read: 136 mmHg
